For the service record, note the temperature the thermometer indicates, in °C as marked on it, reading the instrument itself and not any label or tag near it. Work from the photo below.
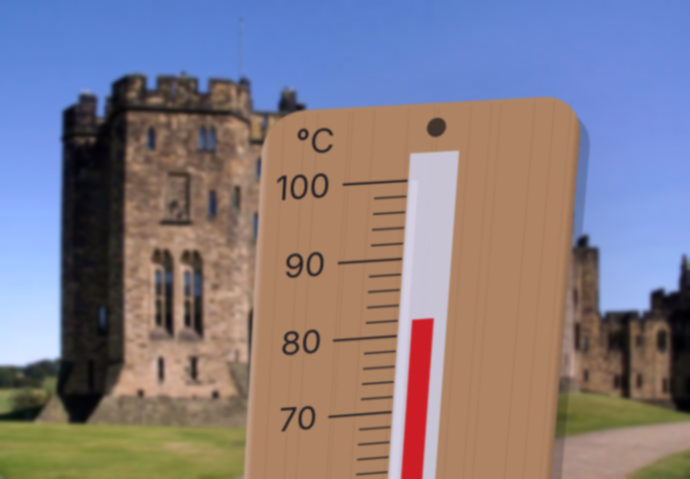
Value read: 82 °C
